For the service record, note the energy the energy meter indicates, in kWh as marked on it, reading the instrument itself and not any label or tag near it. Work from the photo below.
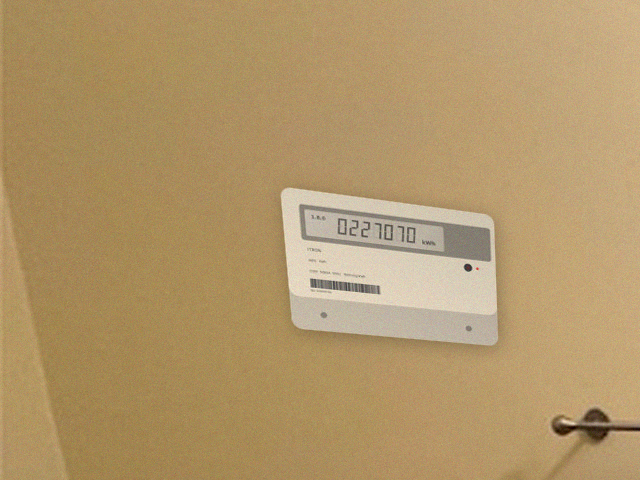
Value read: 227070 kWh
